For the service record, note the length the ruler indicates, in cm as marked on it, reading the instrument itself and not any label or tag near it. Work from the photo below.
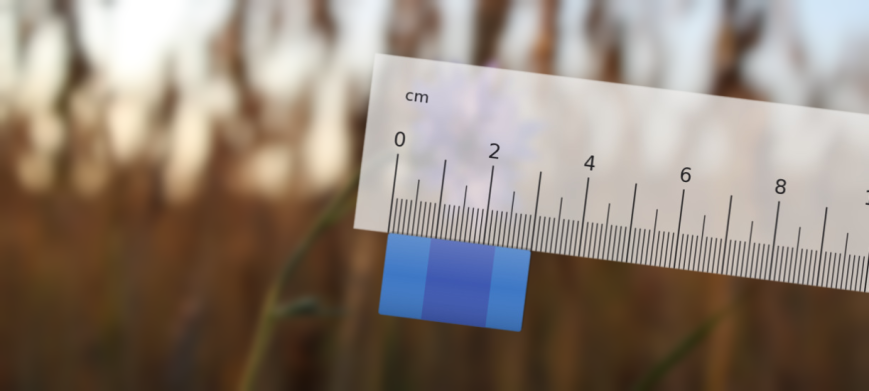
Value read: 3 cm
